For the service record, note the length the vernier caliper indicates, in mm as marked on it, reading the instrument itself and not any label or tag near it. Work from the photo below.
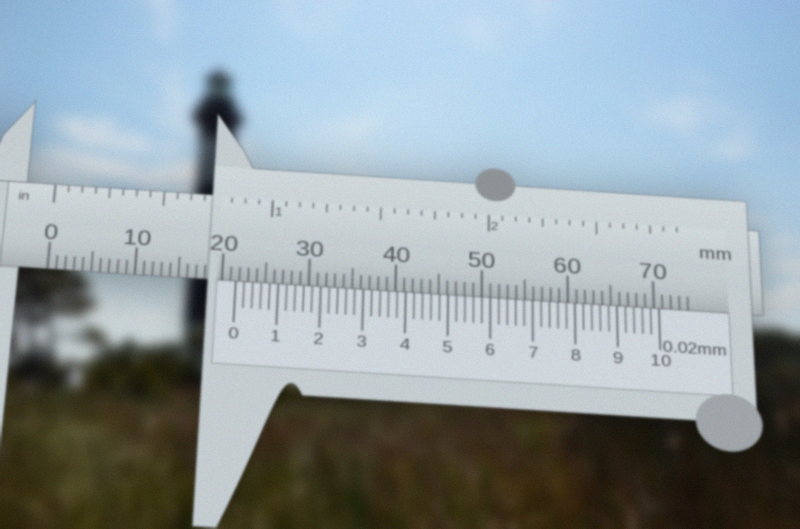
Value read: 21.6 mm
